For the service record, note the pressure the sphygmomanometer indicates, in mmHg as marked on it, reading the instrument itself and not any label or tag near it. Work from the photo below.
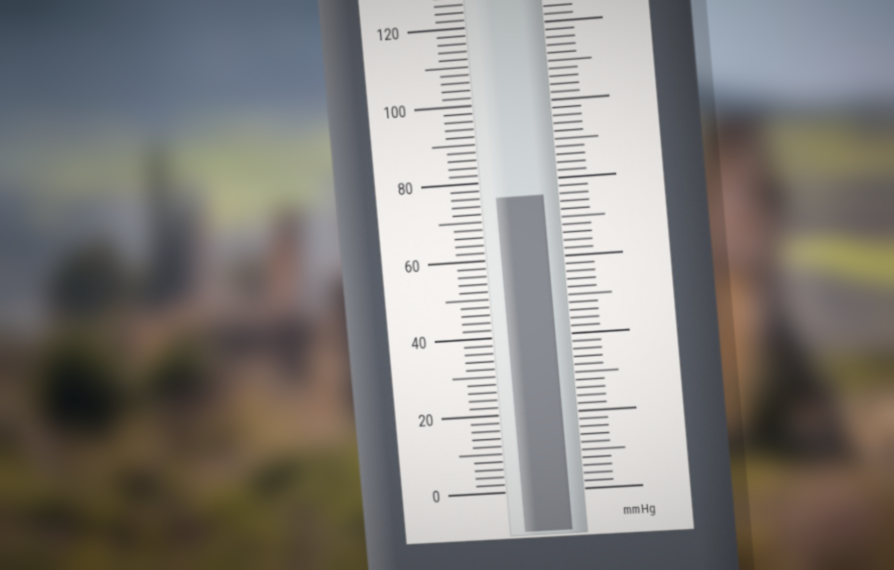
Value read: 76 mmHg
